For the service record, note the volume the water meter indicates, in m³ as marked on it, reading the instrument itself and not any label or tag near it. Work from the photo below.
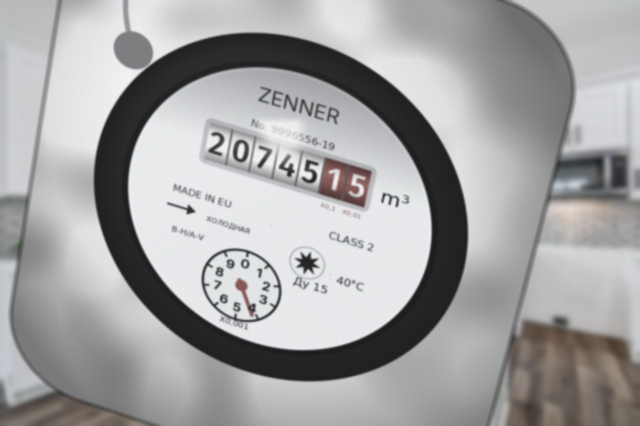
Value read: 20745.154 m³
